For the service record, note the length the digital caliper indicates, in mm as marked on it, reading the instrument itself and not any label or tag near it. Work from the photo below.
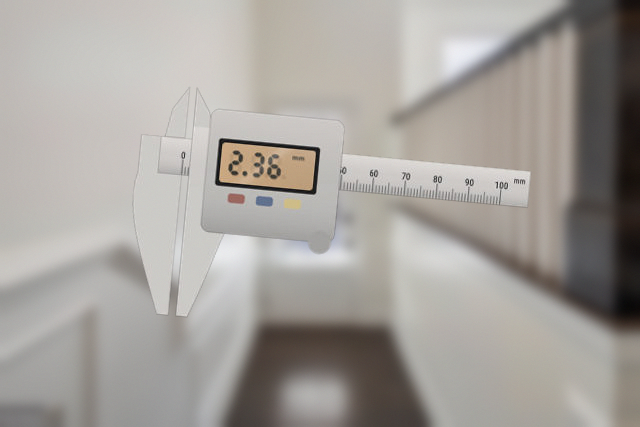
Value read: 2.36 mm
